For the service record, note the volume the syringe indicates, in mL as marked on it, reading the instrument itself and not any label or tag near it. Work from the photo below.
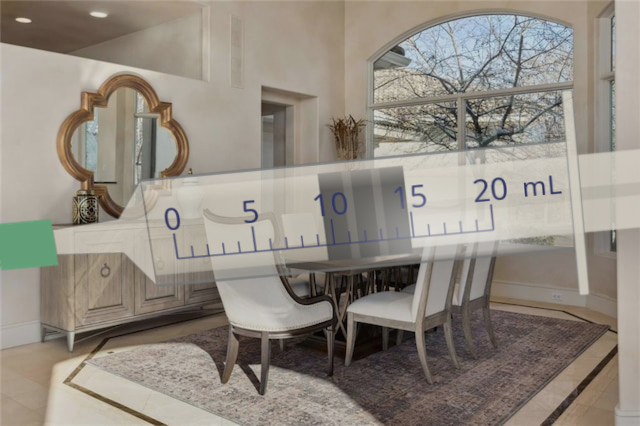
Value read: 9.5 mL
